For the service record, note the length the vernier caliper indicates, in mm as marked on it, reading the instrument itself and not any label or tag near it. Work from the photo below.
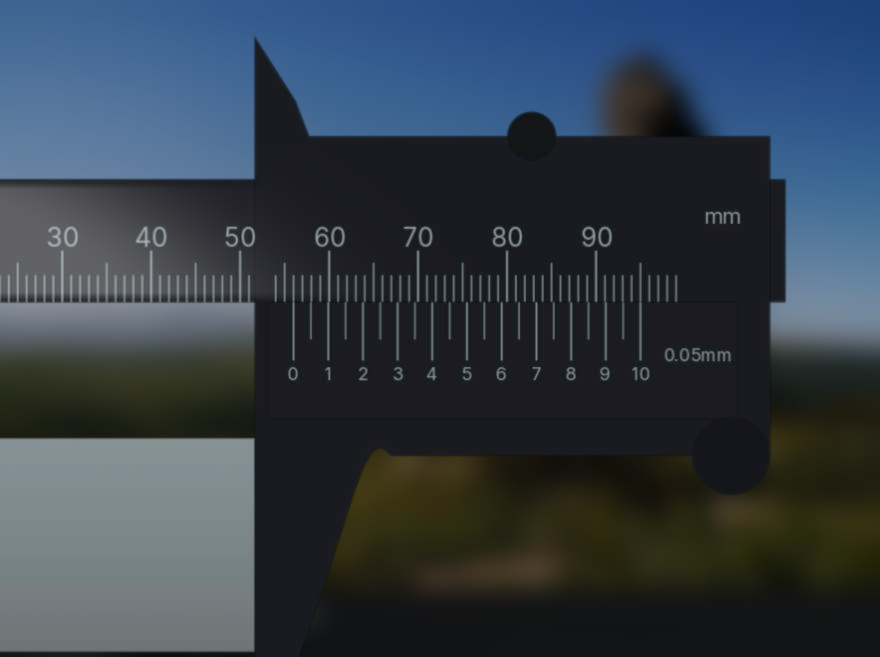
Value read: 56.0 mm
